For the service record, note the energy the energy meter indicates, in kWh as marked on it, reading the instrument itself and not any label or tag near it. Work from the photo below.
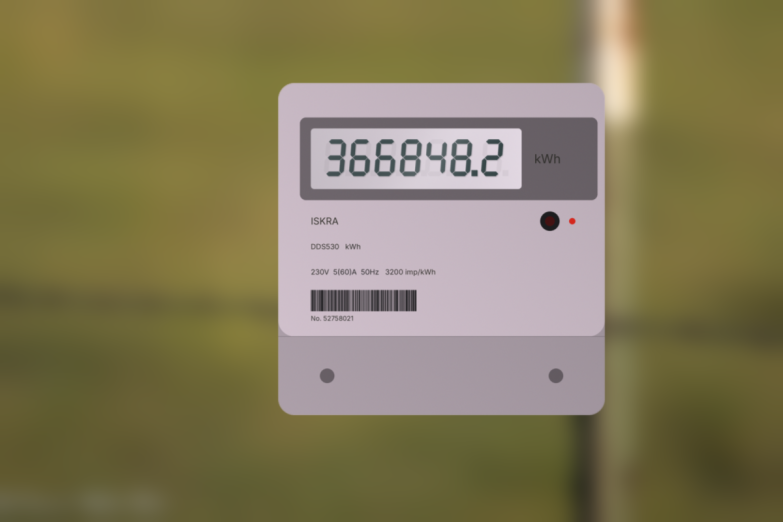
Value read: 366848.2 kWh
